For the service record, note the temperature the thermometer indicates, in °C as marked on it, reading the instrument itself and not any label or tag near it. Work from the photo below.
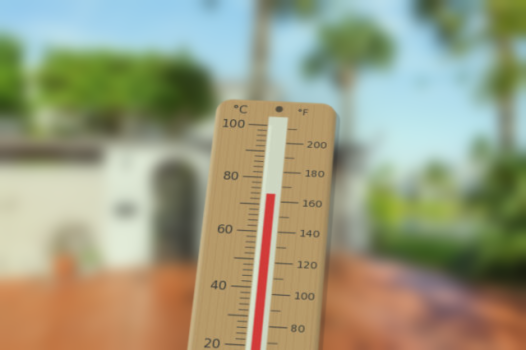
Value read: 74 °C
